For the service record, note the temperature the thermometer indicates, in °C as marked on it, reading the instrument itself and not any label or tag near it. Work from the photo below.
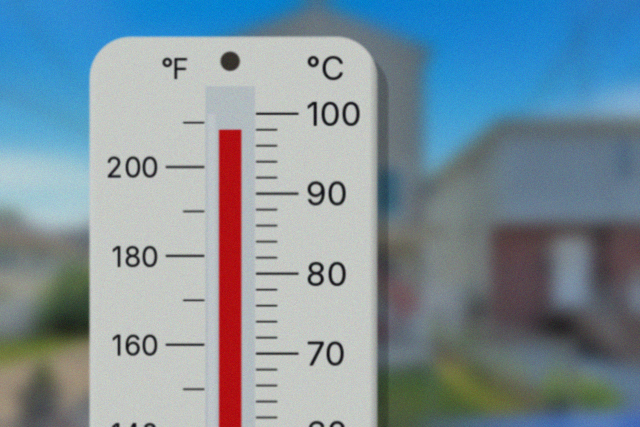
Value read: 98 °C
